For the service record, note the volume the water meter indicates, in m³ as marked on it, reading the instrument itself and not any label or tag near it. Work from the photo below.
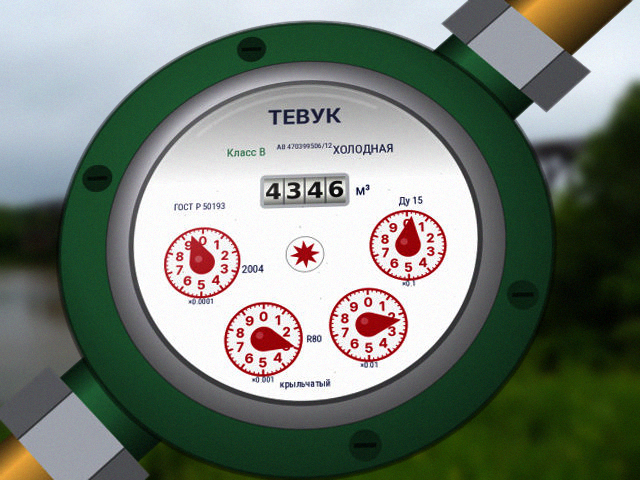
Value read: 4346.0229 m³
